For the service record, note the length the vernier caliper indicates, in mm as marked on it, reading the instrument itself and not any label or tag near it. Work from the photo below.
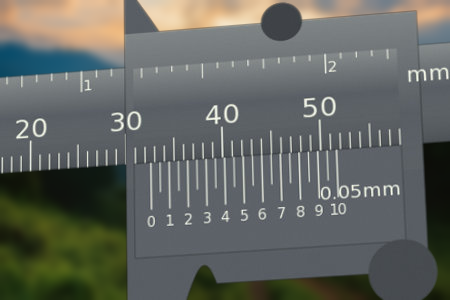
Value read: 32.6 mm
